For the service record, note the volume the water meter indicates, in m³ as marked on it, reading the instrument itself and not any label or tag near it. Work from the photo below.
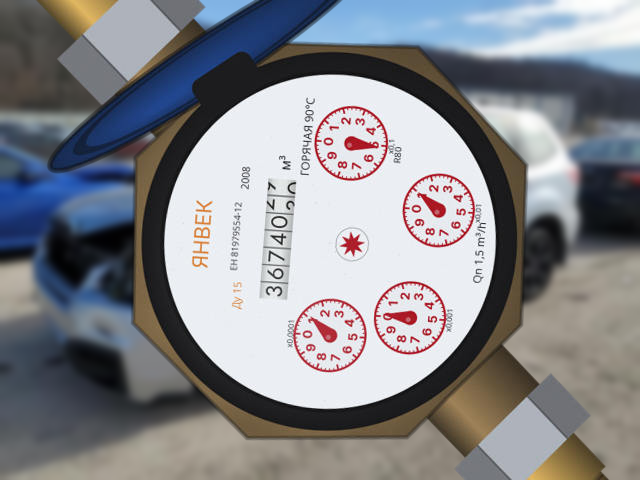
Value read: 3674029.5101 m³
